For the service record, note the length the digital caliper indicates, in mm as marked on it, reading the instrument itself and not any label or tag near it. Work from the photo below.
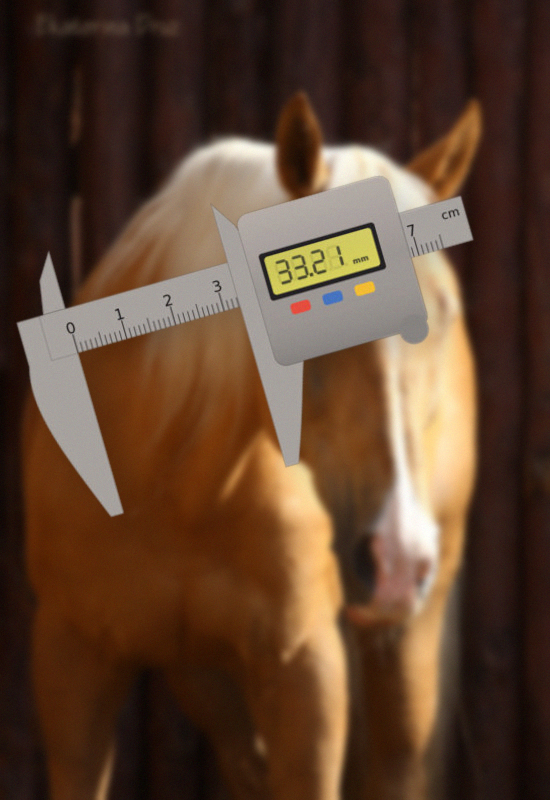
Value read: 33.21 mm
